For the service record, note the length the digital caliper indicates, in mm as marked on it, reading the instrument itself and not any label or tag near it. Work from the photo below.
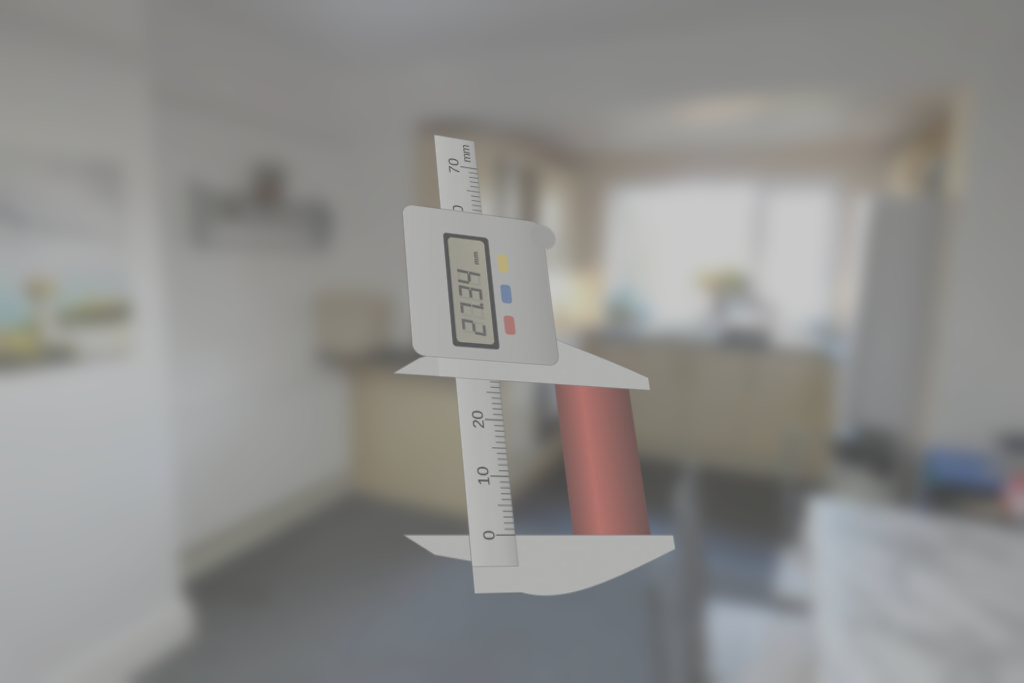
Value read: 27.34 mm
